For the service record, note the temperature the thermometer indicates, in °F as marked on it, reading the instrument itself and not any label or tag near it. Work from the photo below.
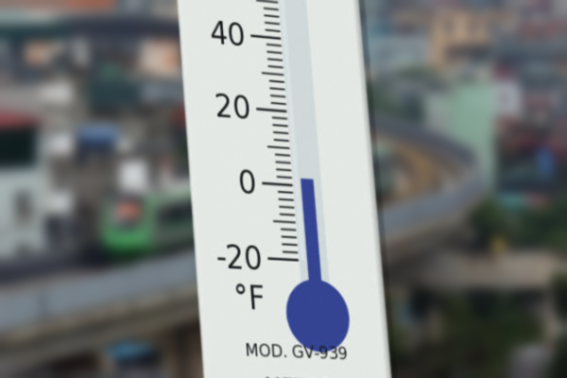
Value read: 2 °F
